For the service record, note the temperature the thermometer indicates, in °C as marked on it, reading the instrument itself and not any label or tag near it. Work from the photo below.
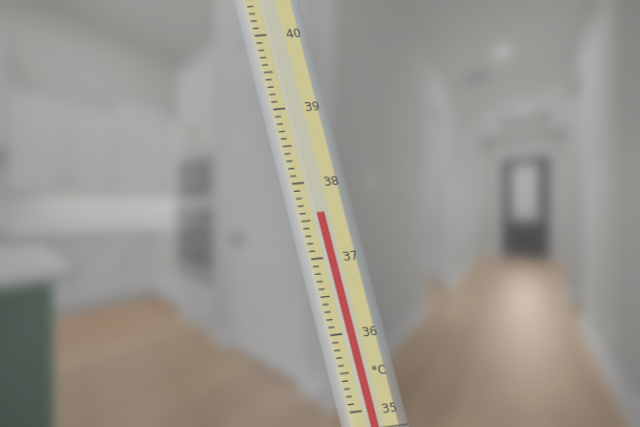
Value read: 37.6 °C
